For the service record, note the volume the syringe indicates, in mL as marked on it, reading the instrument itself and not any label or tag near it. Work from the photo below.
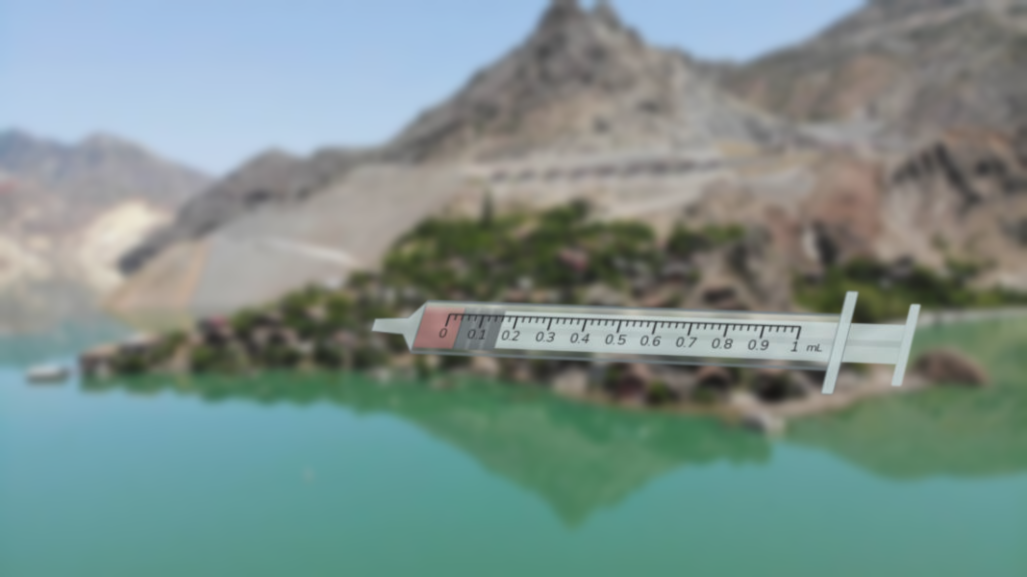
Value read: 0.04 mL
